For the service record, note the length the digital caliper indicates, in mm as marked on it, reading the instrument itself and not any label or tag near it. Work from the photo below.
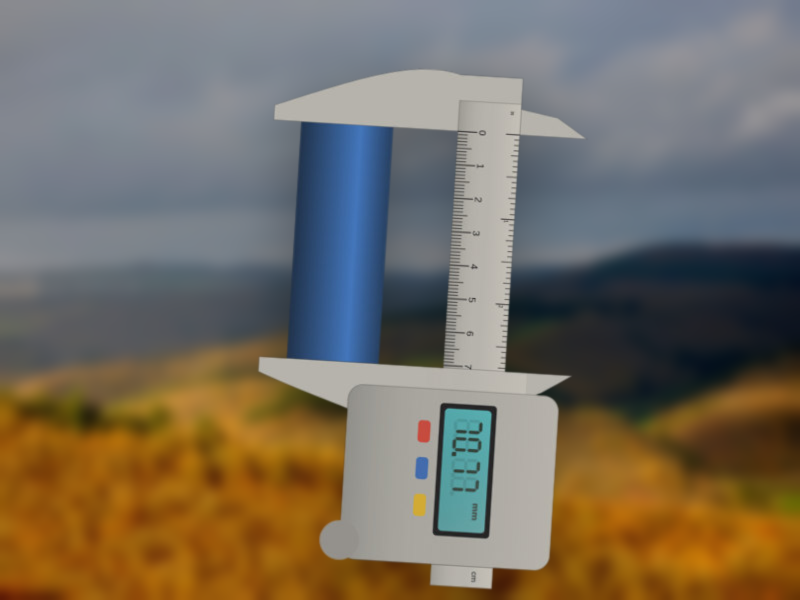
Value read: 70.77 mm
